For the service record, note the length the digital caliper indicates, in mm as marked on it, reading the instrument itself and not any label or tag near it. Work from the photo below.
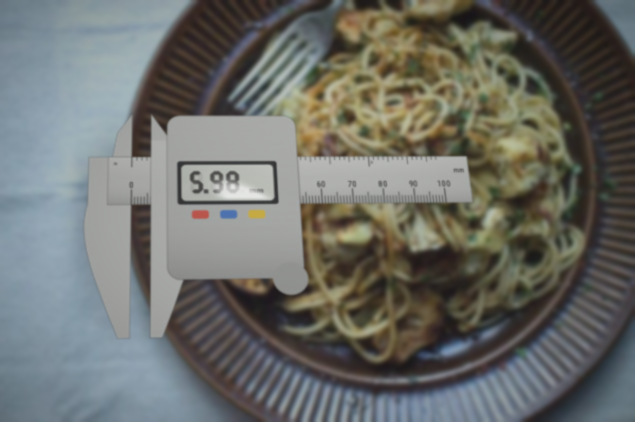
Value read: 5.98 mm
